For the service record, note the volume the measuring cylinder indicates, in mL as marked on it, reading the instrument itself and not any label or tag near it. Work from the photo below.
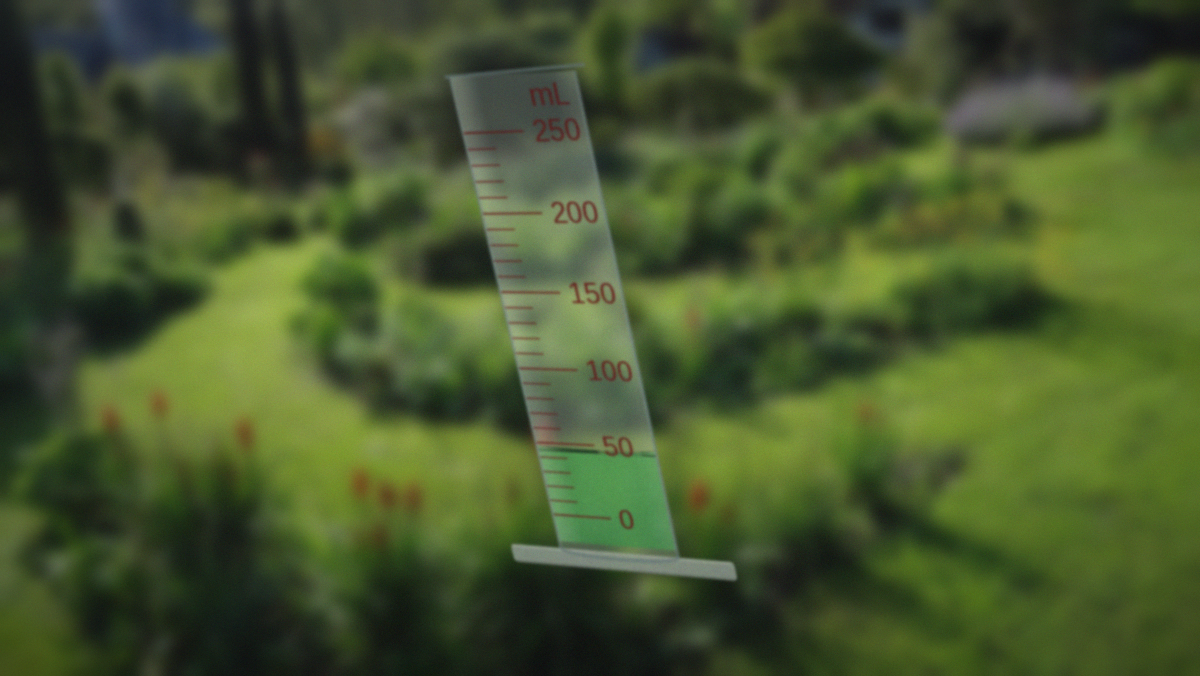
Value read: 45 mL
